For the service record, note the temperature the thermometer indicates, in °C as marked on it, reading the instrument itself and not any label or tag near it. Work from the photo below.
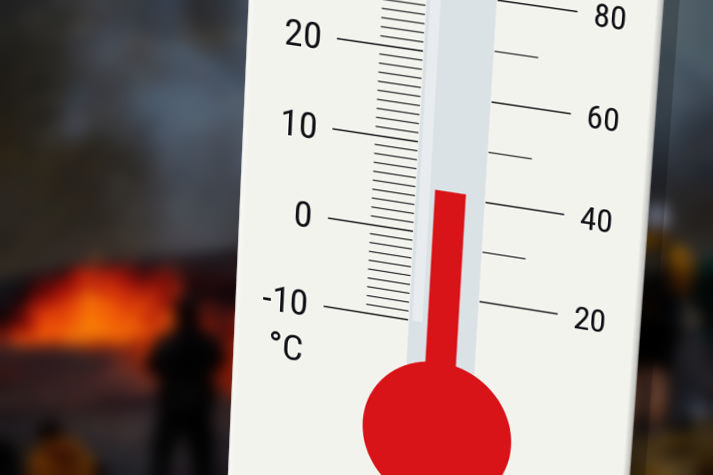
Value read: 5 °C
